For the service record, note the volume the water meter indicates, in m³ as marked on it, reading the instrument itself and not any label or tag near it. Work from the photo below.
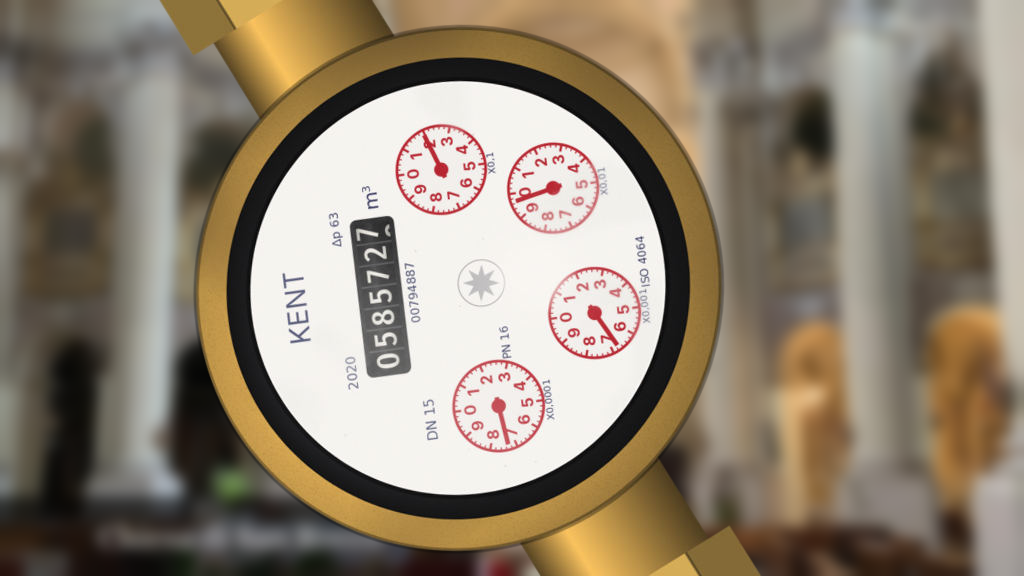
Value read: 585727.1967 m³
